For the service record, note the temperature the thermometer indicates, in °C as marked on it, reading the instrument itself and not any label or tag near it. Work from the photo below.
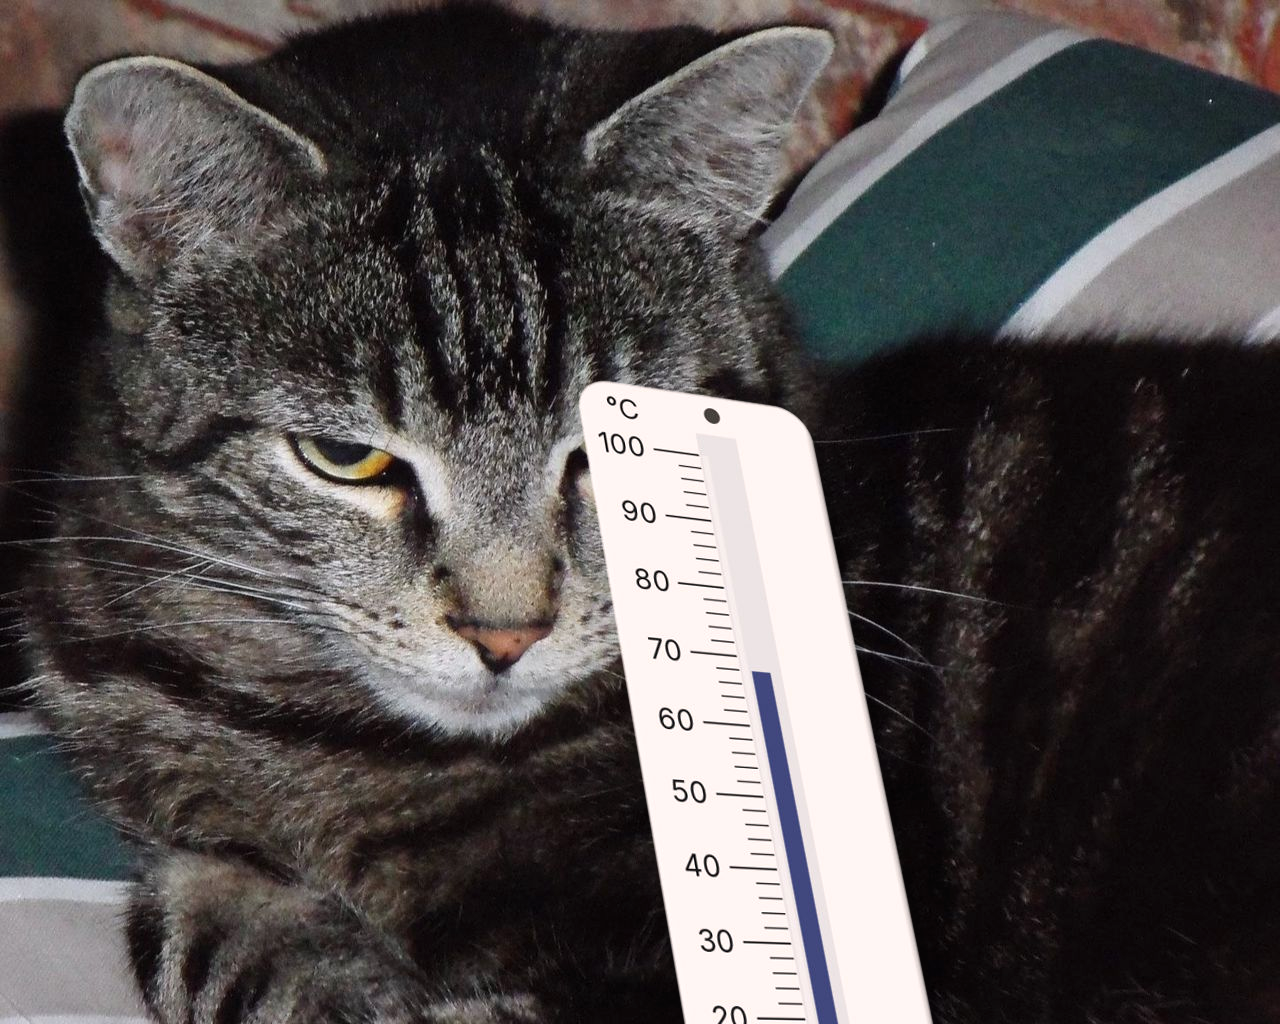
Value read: 68 °C
